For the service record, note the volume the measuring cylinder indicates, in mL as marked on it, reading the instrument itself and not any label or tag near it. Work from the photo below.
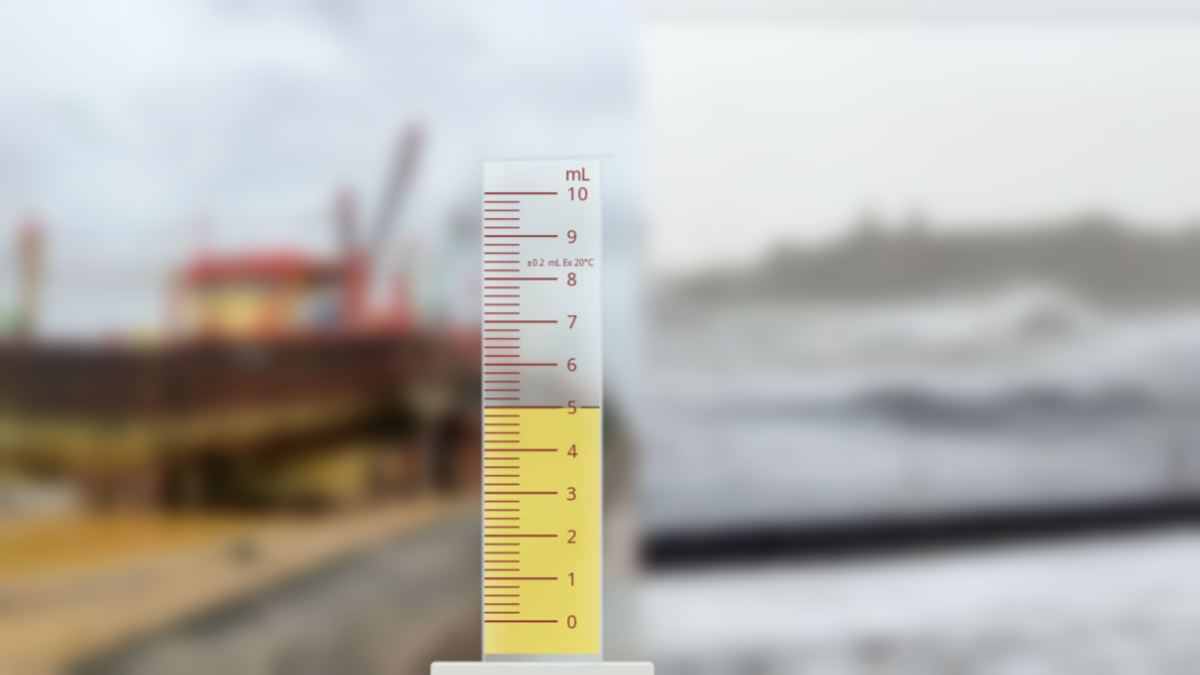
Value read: 5 mL
